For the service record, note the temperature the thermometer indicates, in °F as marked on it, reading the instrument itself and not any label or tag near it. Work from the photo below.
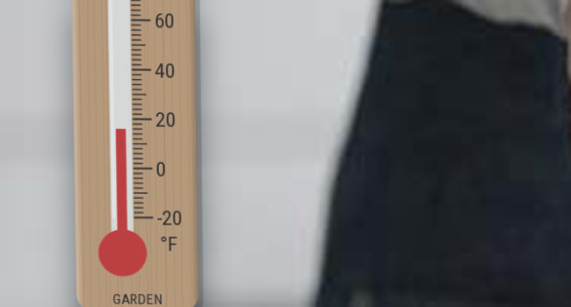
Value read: 16 °F
